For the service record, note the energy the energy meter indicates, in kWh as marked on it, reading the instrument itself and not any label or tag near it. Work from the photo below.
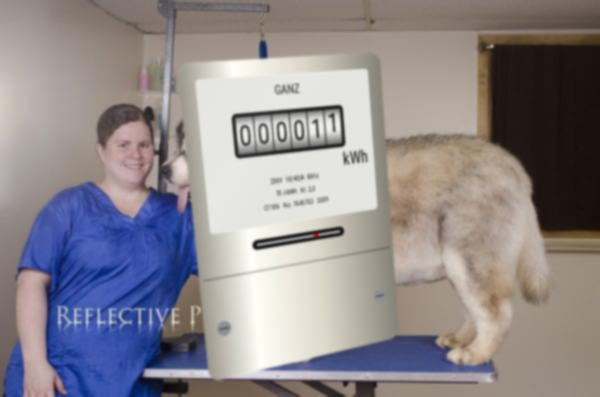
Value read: 11 kWh
